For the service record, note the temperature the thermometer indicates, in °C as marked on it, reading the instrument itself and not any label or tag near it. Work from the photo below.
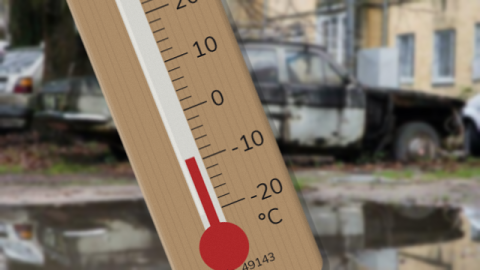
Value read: -9 °C
